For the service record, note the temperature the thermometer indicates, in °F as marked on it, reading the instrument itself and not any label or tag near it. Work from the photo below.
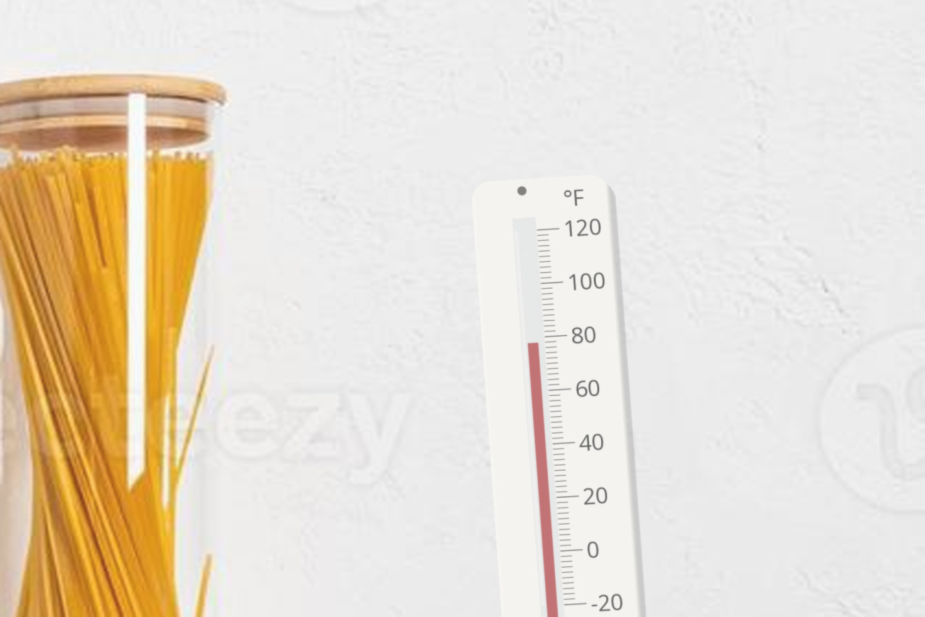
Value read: 78 °F
